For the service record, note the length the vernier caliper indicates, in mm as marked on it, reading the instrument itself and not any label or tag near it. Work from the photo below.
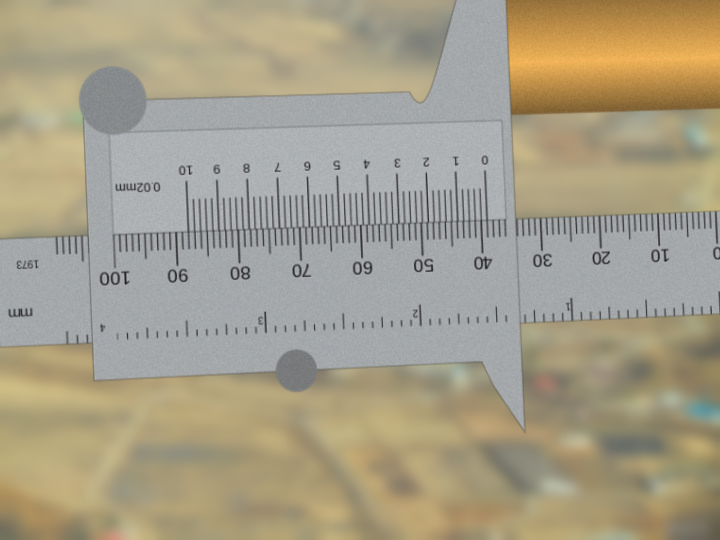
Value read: 39.0 mm
